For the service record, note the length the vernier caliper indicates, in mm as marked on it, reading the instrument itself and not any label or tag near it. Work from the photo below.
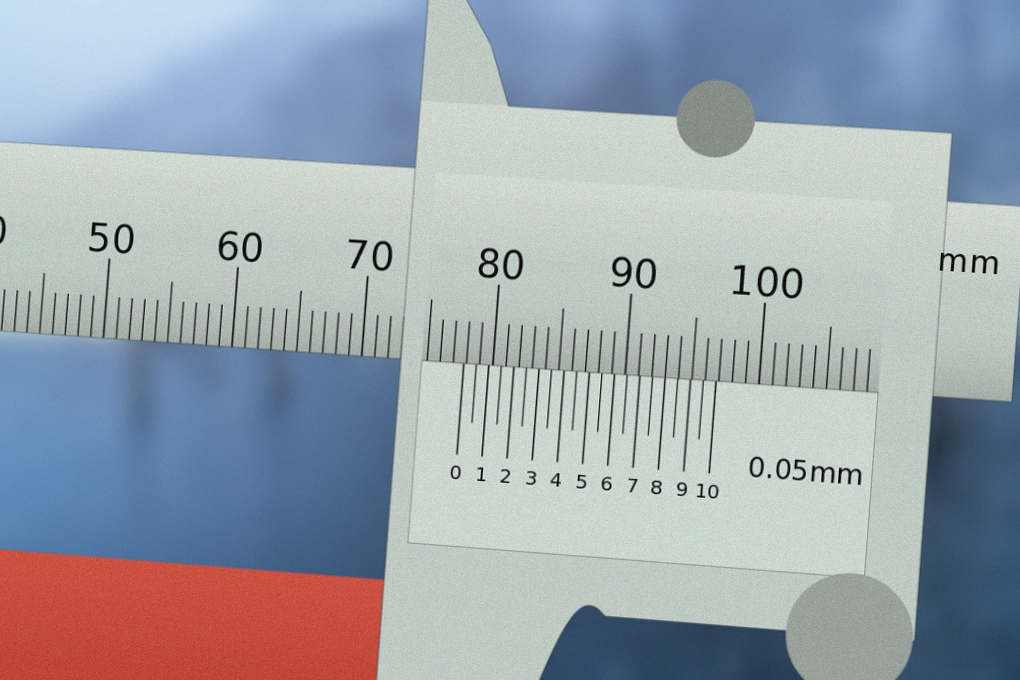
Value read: 77.8 mm
